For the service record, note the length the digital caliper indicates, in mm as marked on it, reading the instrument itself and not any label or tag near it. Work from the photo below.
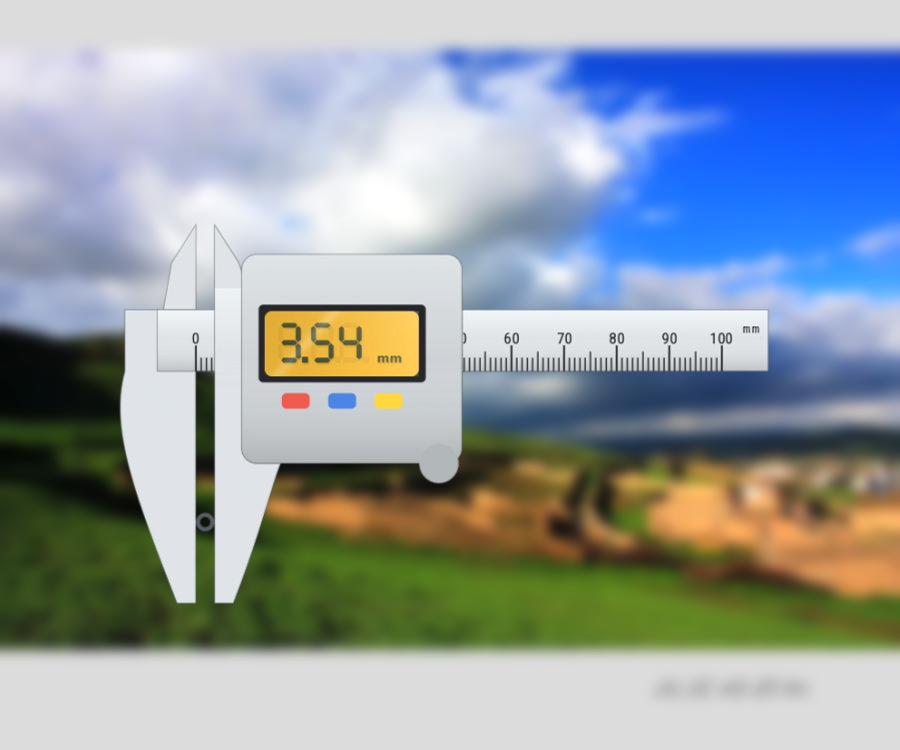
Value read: 3.54 mm
